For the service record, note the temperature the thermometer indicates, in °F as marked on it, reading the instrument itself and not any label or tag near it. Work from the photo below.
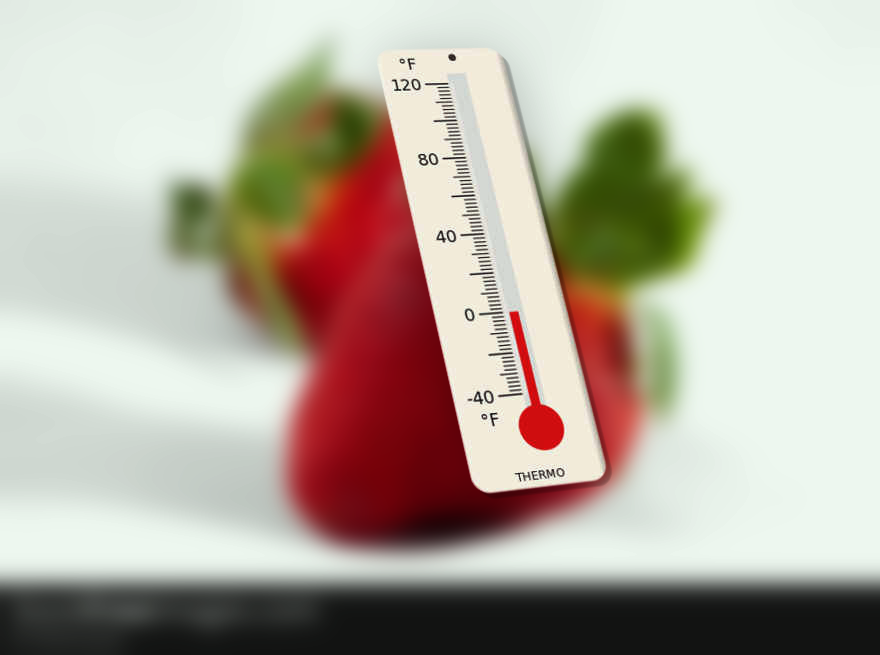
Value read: 0 °F
